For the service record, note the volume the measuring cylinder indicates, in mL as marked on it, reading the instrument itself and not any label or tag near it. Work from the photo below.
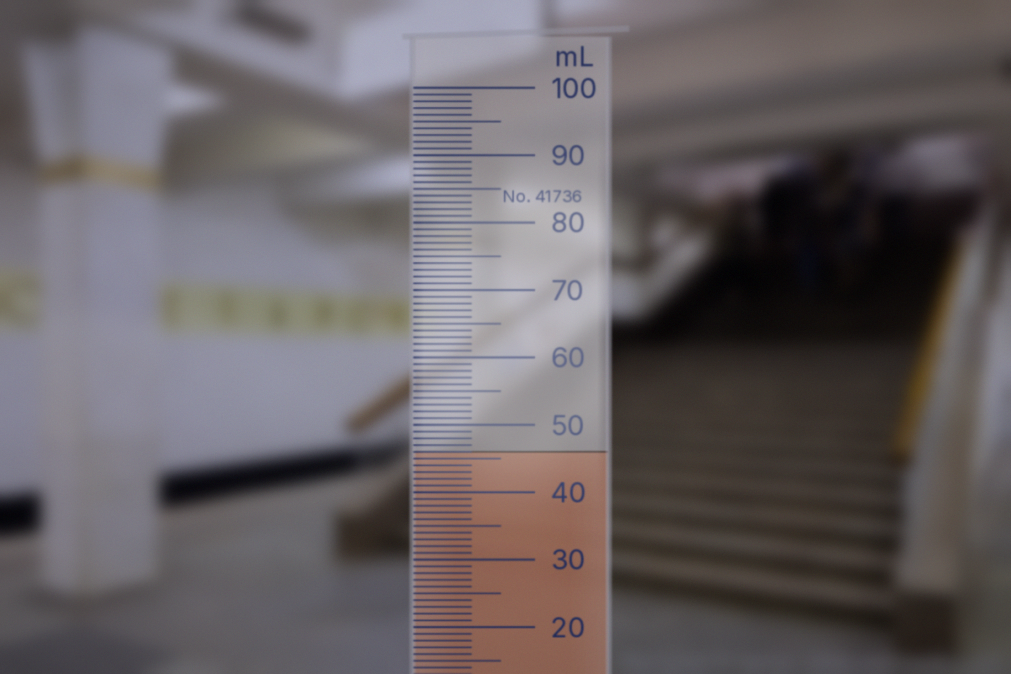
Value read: 46 mL
